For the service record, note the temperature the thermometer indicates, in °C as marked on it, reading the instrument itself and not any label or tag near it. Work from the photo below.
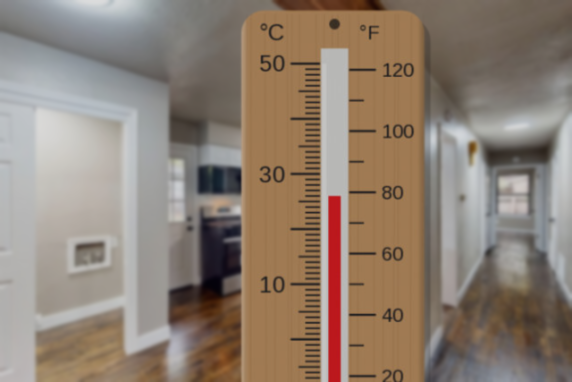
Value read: 26 °C
